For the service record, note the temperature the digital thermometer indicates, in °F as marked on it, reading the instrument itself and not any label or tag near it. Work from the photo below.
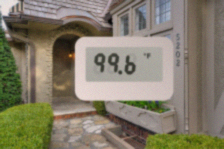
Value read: 99.6 °F
